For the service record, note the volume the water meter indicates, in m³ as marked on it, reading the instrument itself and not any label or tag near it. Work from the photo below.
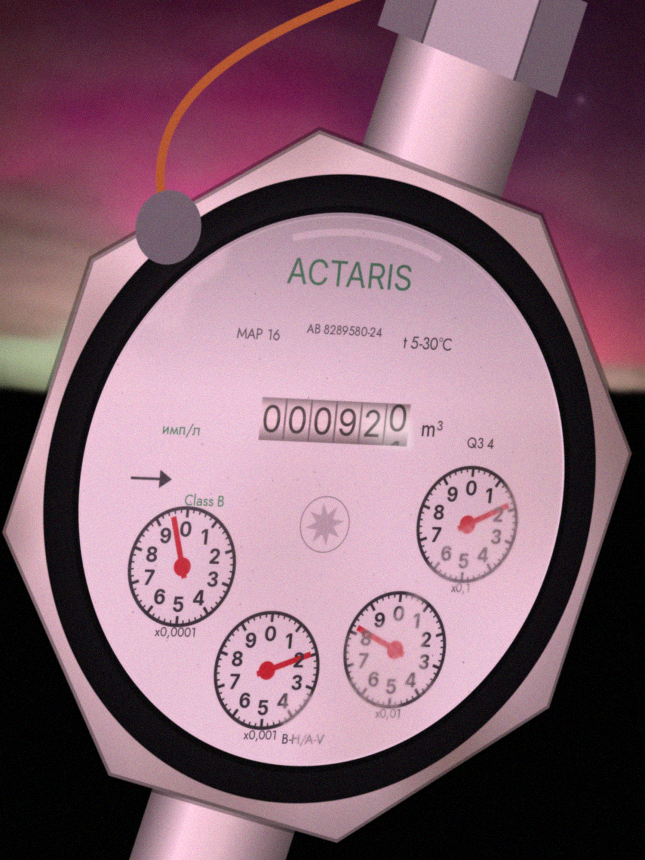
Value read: 920.1819 m³
